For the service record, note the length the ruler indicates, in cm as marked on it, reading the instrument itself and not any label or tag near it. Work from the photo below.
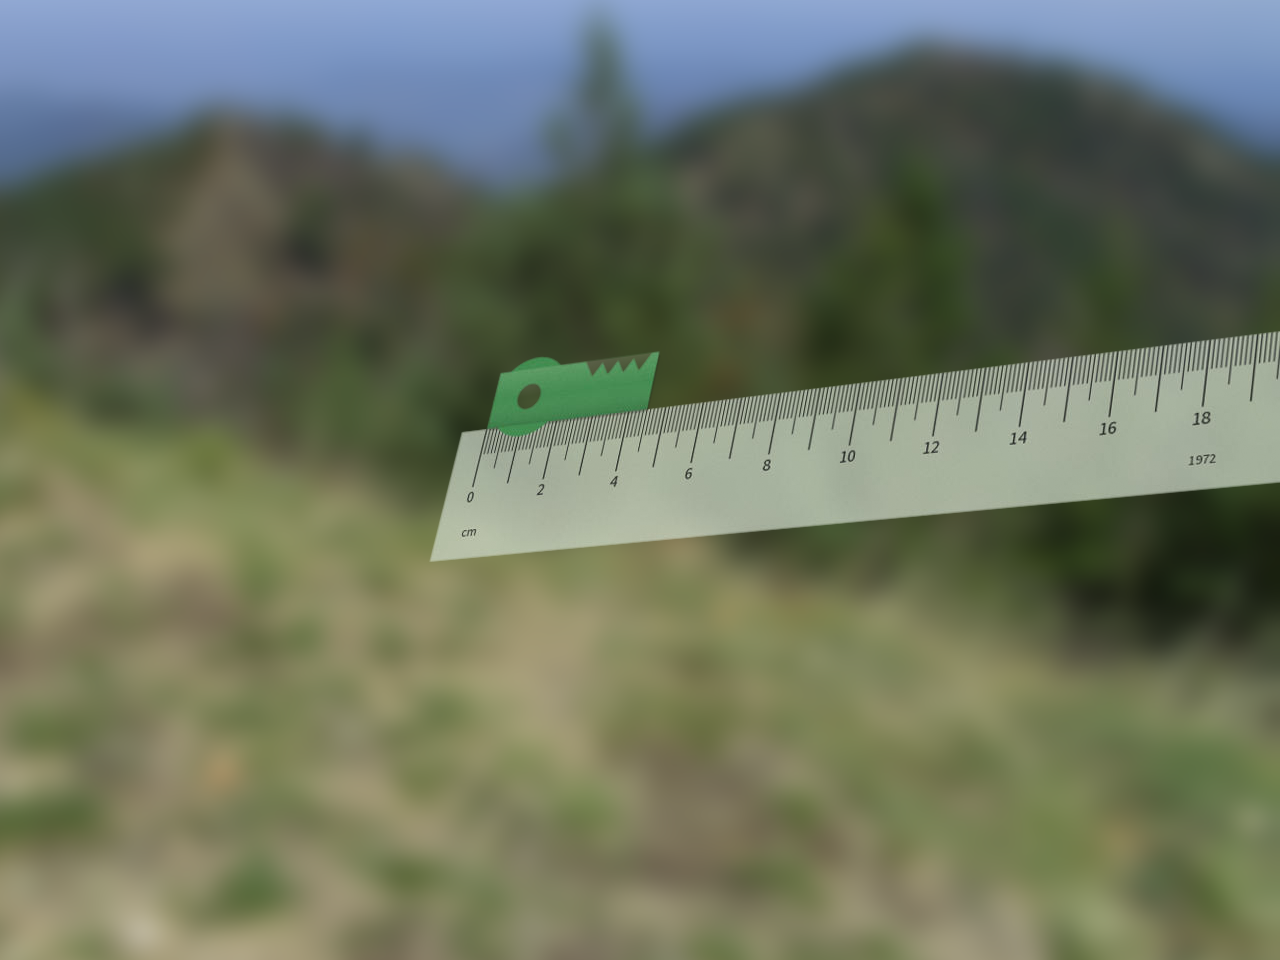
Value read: 4.5 cm
